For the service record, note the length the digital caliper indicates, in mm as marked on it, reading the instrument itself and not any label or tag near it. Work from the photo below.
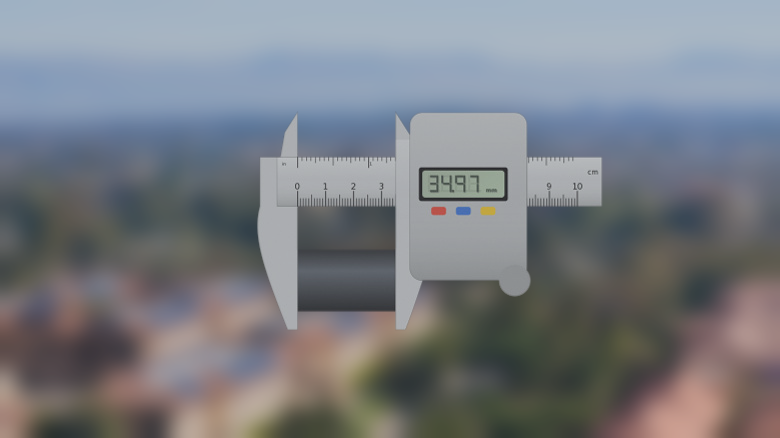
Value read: 34.97 mm
